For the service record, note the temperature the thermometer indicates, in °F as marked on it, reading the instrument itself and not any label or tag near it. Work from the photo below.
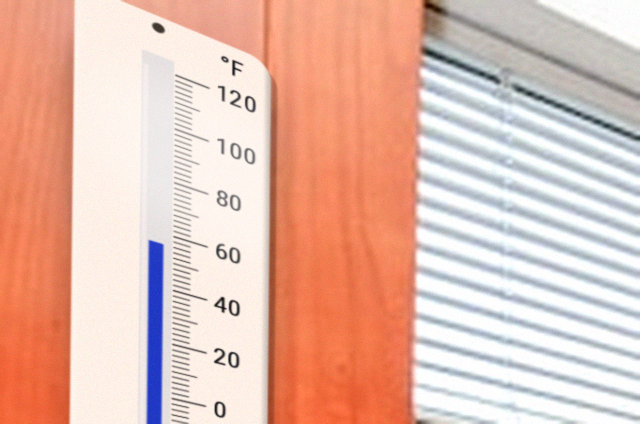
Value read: 56 °F
